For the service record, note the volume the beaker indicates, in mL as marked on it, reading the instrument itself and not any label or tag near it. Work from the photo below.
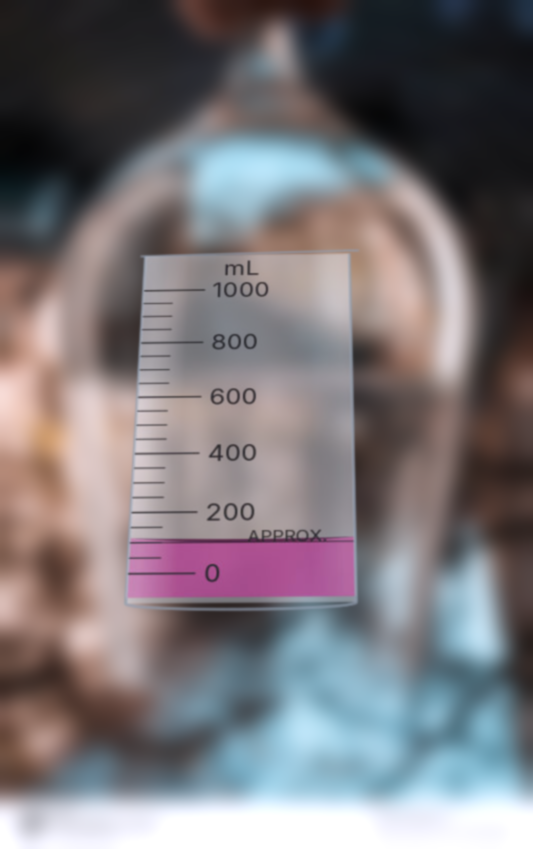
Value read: 100 mL
